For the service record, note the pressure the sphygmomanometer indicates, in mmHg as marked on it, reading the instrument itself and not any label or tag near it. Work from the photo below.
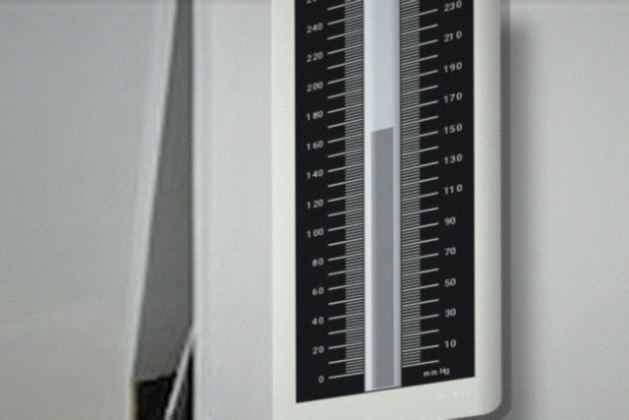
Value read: 160 mmHg
